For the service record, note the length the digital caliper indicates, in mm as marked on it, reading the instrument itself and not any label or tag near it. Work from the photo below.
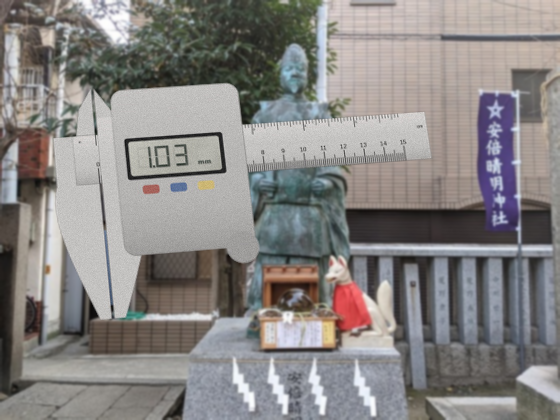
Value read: 1.03 mm
